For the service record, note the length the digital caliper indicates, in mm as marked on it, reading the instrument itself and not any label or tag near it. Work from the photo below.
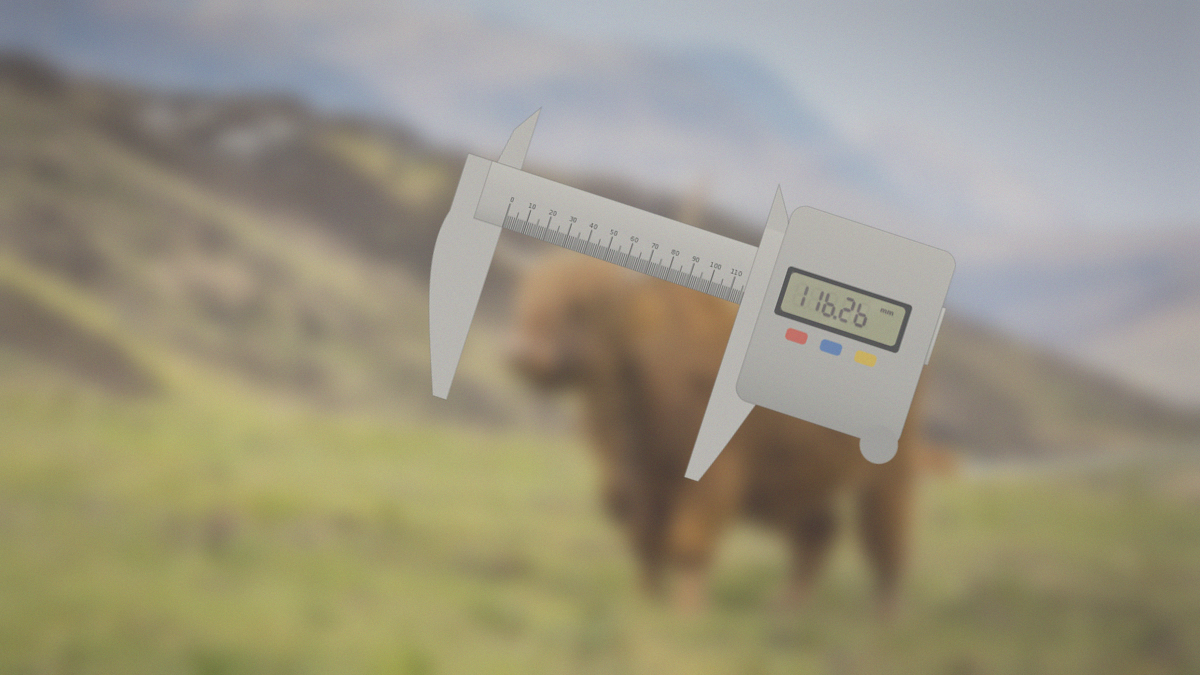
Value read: 116.26 mm
